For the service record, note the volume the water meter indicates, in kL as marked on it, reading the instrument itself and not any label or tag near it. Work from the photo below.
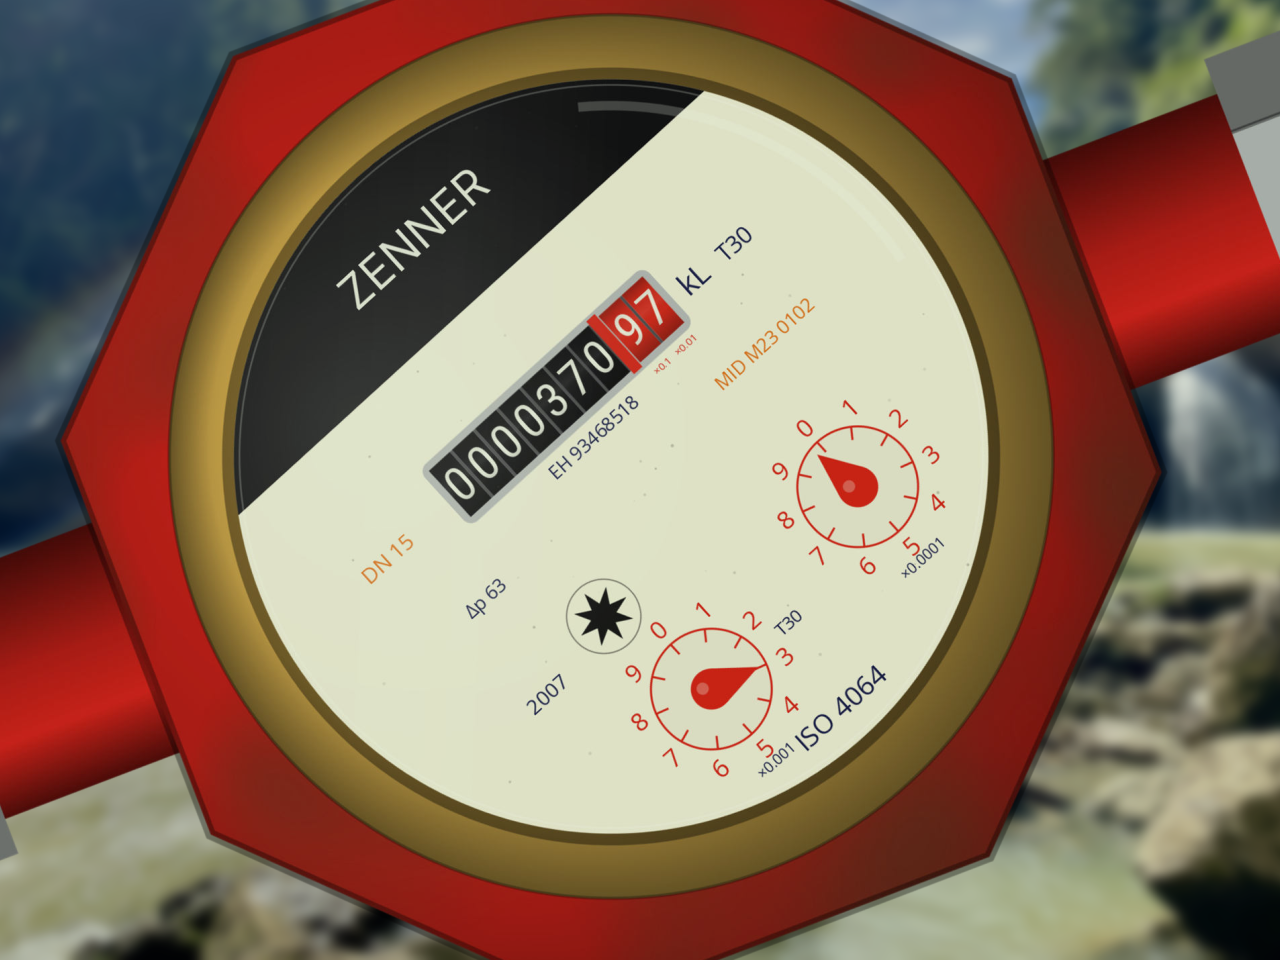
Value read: 370.9729 kL
